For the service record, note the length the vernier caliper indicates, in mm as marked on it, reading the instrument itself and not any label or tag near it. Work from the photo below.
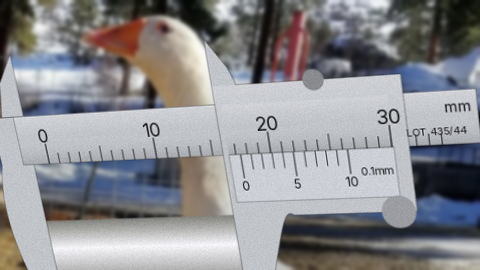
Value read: 17.4 mm
